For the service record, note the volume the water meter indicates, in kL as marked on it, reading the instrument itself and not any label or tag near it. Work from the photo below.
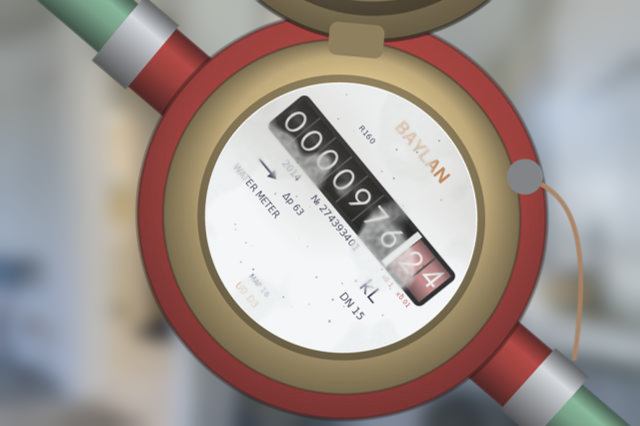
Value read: 976.24 kL
